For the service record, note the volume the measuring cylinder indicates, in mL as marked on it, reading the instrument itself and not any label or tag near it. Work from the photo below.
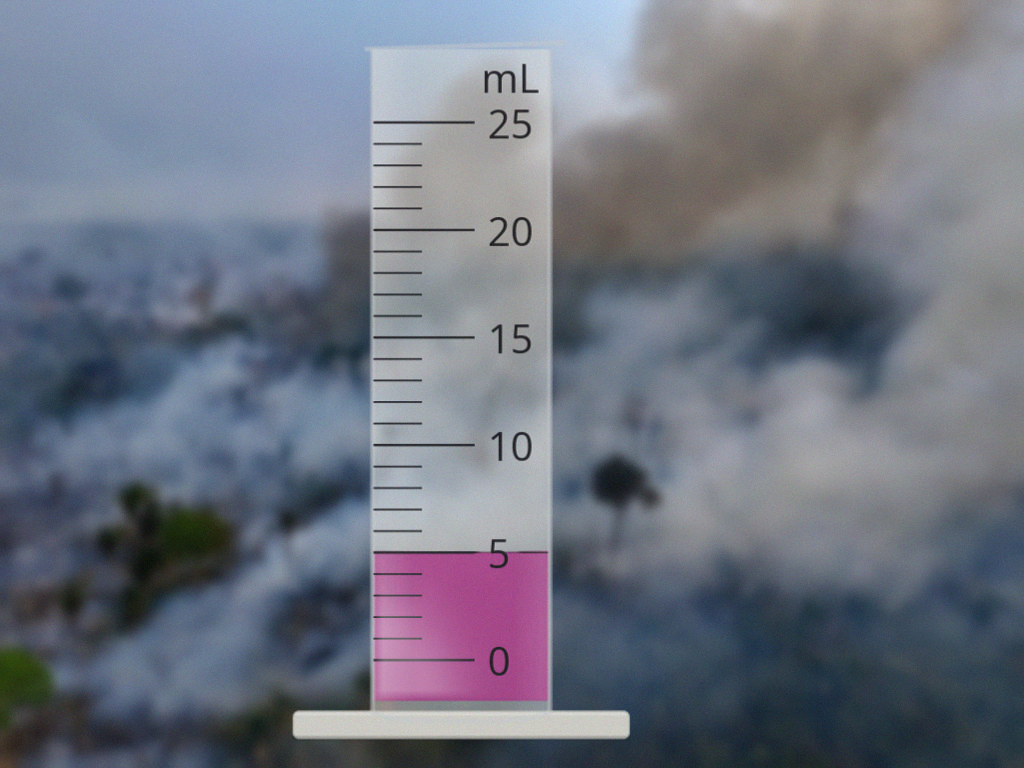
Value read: 5 mL
